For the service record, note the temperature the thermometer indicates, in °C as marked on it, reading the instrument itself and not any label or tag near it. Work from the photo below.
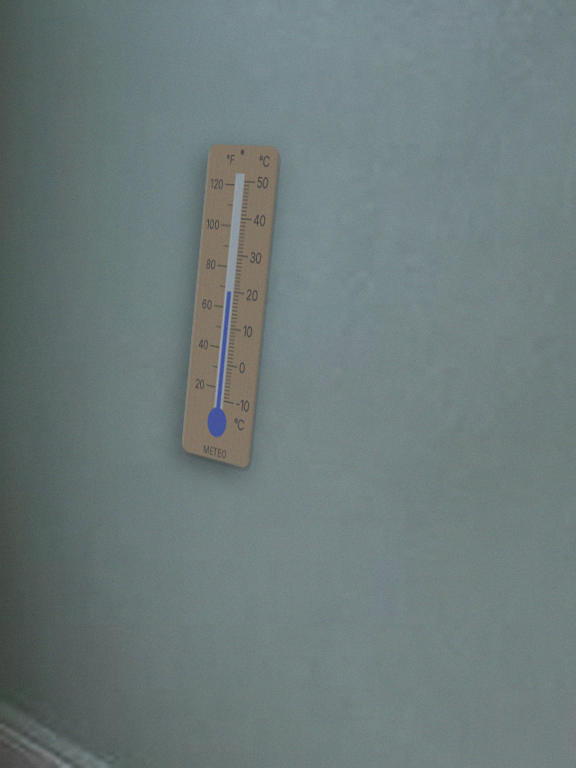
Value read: 20 °C
